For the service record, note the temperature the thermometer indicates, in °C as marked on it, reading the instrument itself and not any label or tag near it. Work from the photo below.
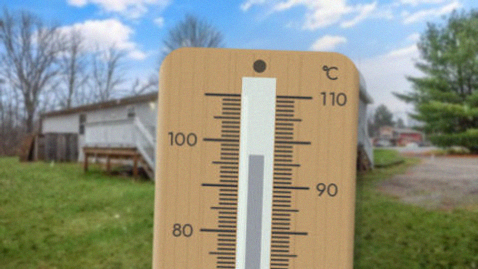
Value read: 97 °C
